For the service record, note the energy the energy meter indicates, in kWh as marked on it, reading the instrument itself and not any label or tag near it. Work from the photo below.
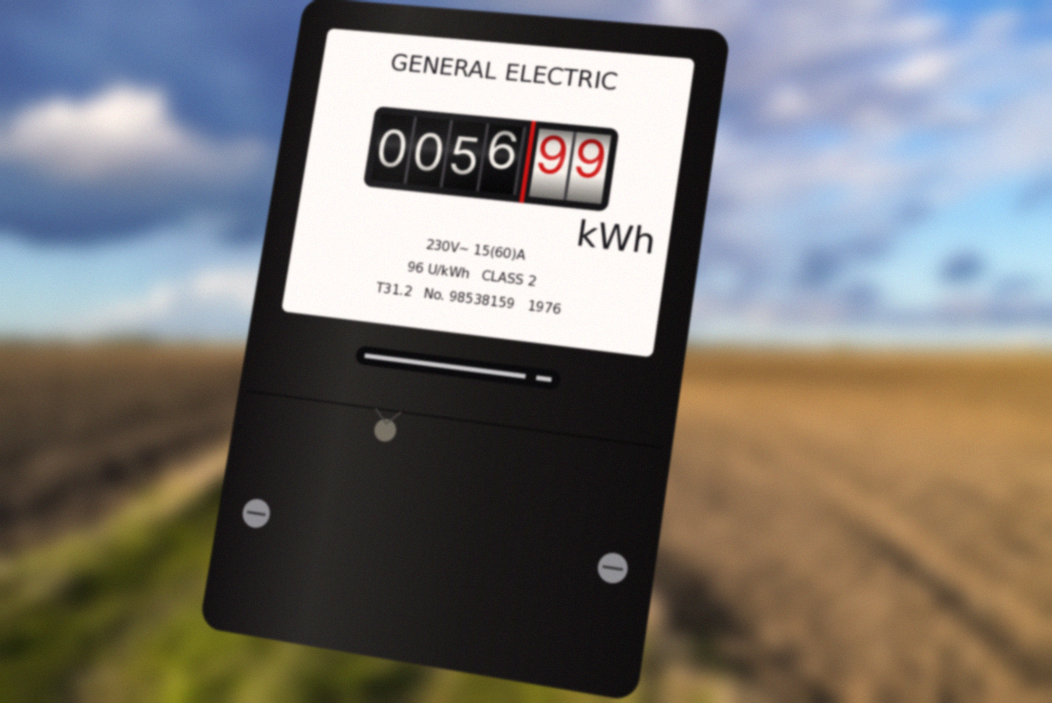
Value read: 56.99 kWh
